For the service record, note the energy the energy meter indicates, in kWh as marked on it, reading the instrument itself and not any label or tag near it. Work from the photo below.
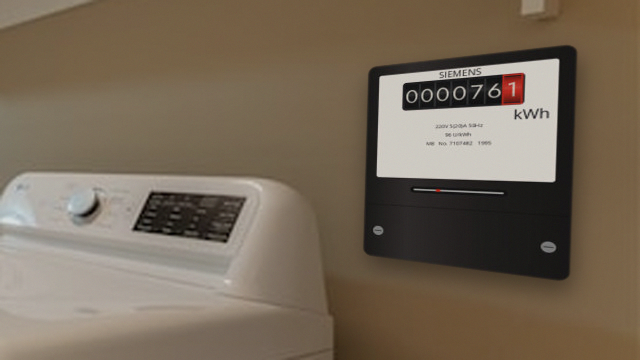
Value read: 76.1 kWh
